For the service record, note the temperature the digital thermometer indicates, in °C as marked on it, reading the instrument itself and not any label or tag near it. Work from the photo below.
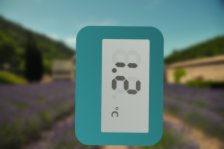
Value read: 1.2 °C
